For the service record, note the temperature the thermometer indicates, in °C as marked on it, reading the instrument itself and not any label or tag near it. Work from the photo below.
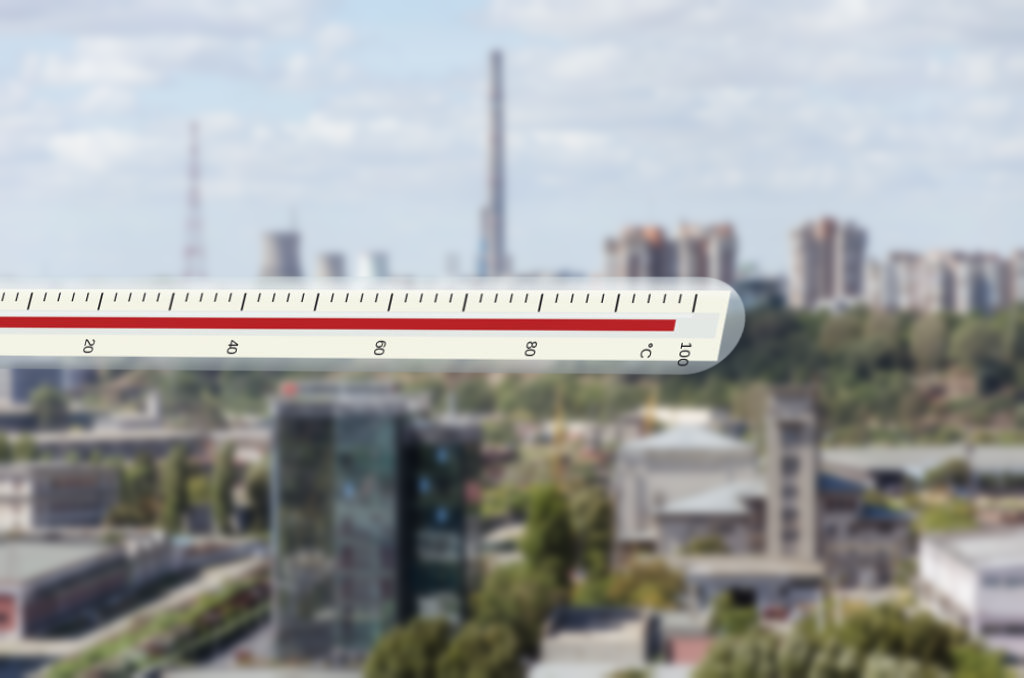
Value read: 98 °C
